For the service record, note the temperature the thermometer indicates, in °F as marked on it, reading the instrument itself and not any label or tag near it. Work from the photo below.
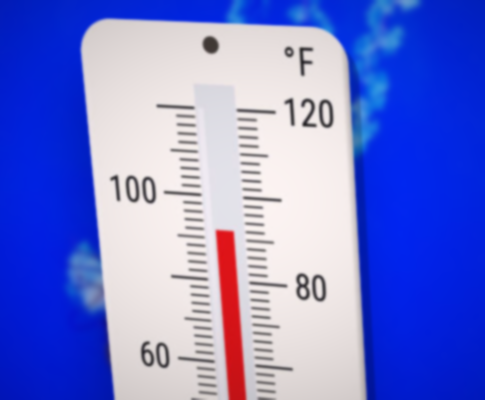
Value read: 92 °F
